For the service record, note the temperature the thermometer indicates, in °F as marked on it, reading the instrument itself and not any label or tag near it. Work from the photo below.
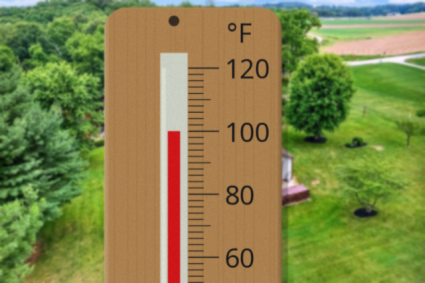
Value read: 100 °F
